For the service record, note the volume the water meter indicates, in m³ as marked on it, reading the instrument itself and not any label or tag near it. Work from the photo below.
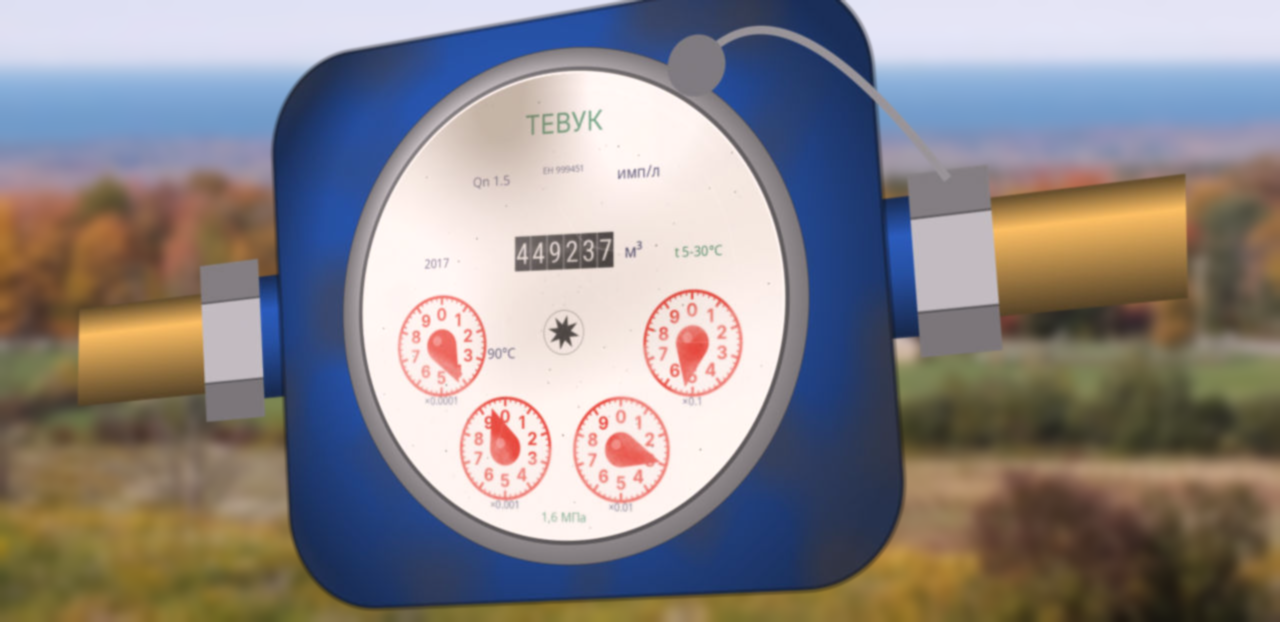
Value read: 449237.5294 m³
